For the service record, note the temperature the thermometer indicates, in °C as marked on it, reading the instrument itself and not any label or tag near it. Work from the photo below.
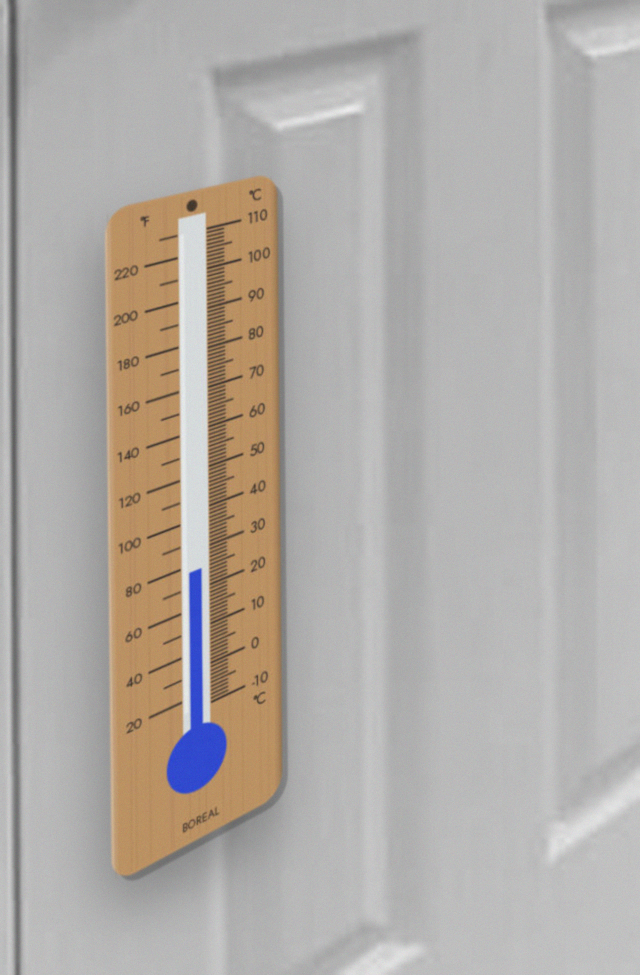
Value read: 25 °C
